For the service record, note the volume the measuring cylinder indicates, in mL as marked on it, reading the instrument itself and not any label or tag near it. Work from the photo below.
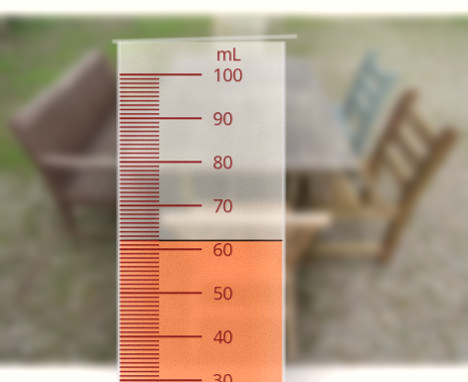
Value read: 62 mL
